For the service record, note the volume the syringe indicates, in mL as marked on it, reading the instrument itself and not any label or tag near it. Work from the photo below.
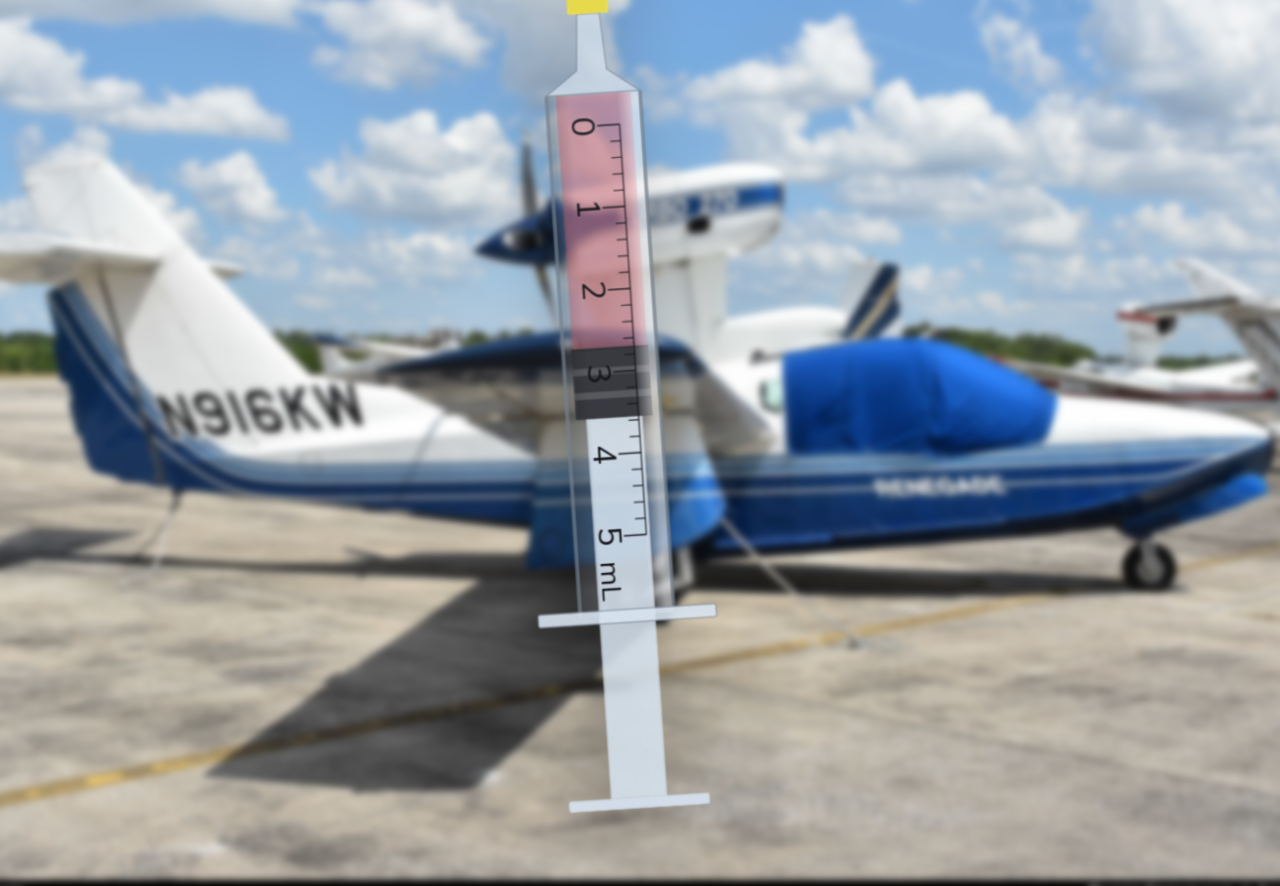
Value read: 2.7 mL
